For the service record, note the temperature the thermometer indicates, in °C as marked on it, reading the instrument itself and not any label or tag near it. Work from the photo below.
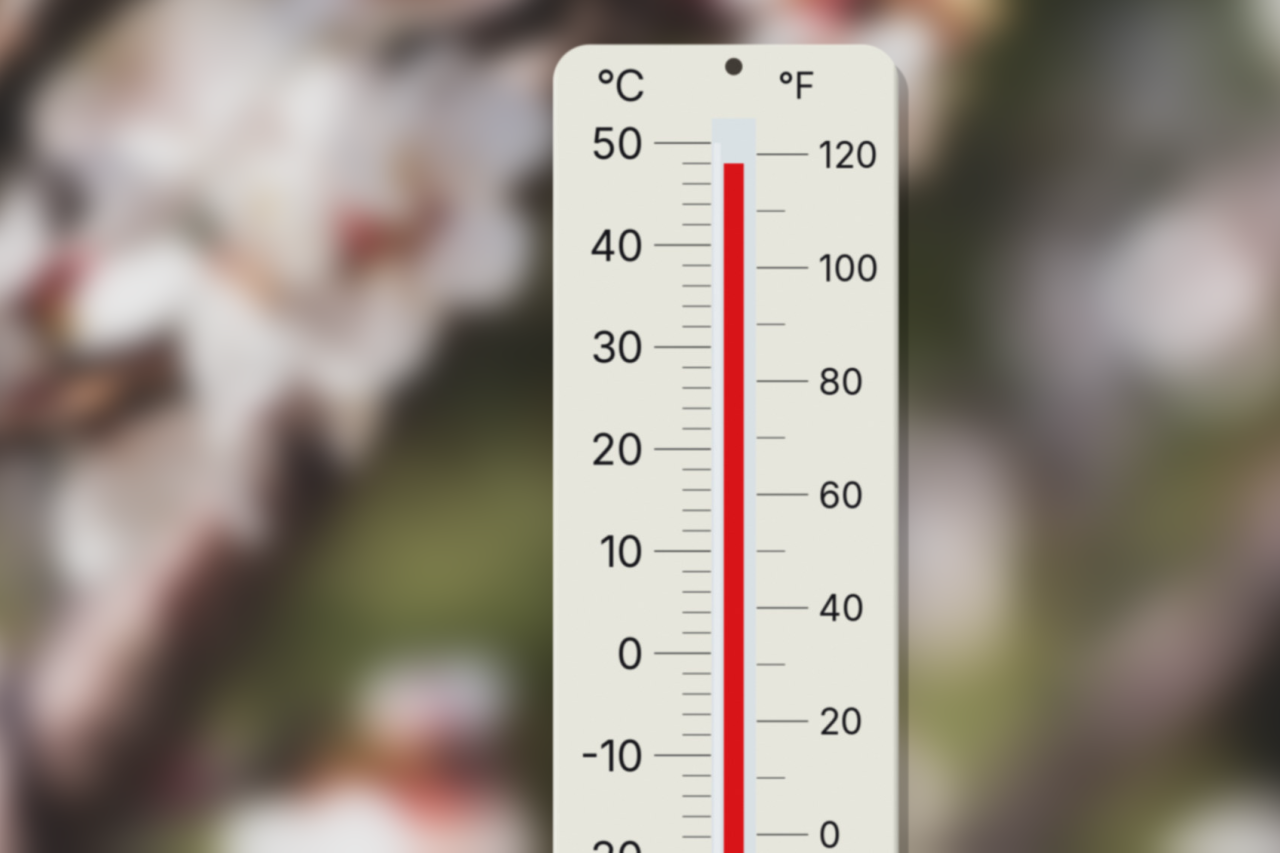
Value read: 48 °C
